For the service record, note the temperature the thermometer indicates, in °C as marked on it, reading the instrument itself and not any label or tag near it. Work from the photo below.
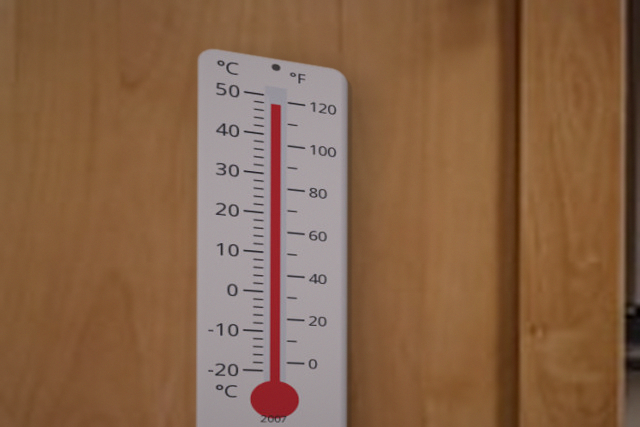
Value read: 48 °C
